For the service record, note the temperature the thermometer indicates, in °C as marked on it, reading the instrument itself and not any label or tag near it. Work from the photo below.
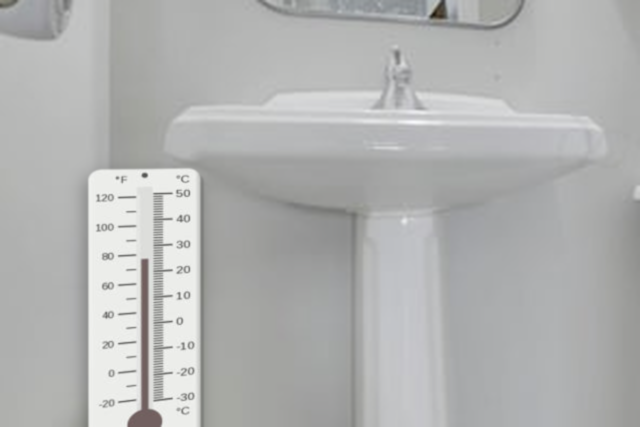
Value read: 25 °C
